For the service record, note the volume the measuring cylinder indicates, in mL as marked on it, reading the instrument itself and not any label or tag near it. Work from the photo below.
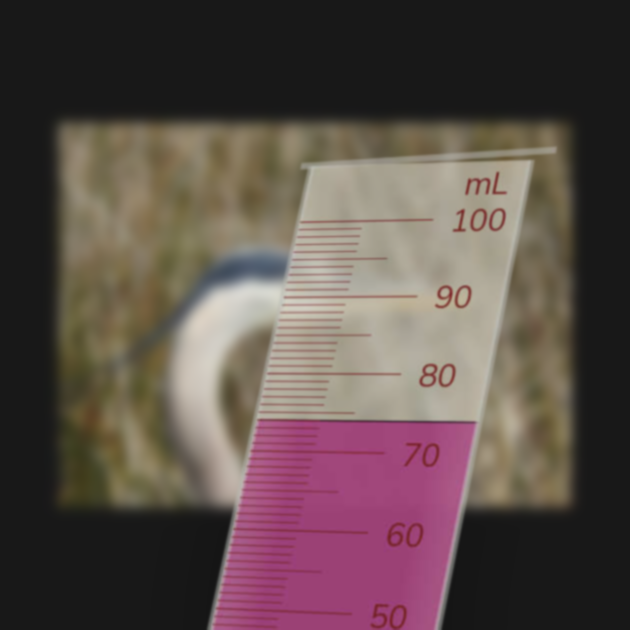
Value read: 74 mL
